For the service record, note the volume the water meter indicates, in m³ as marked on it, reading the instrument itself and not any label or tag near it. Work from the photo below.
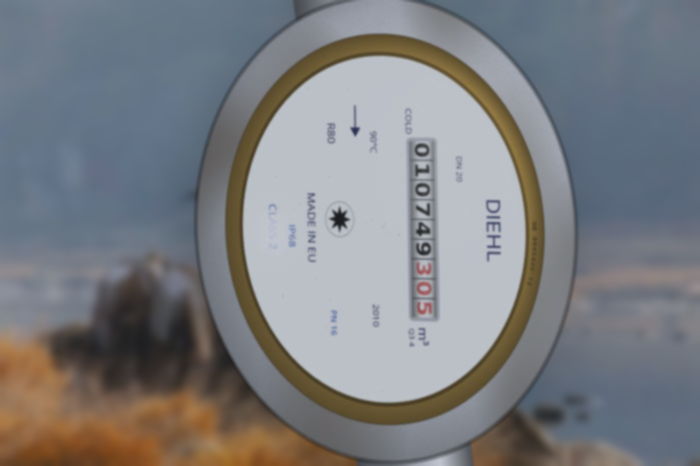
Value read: 10749.305 m³
